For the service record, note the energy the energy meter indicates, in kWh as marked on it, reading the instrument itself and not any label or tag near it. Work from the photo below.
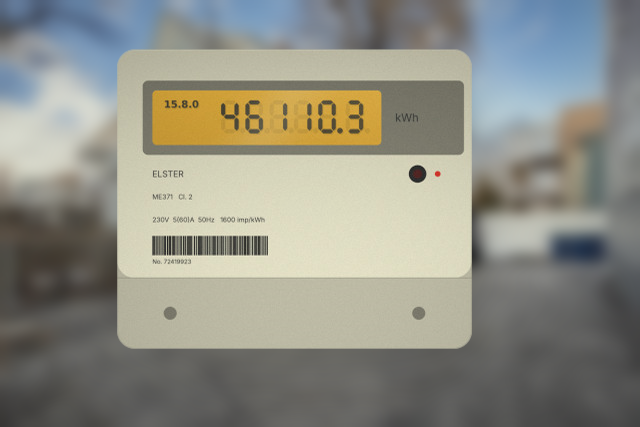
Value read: 46110.3 kWh
